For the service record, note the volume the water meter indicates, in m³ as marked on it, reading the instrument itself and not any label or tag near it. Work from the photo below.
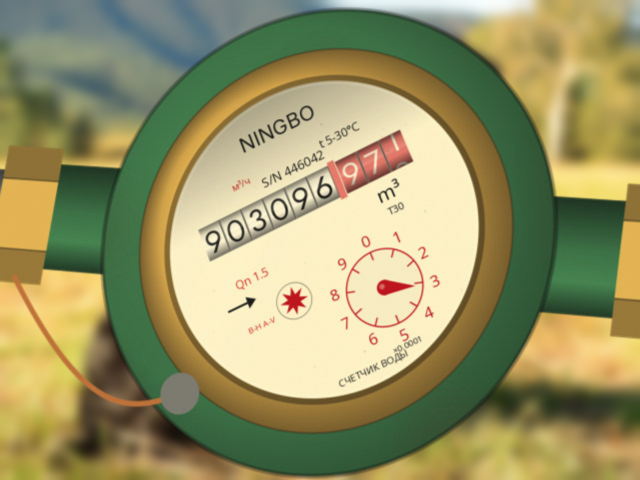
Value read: 903096.9713 m³
